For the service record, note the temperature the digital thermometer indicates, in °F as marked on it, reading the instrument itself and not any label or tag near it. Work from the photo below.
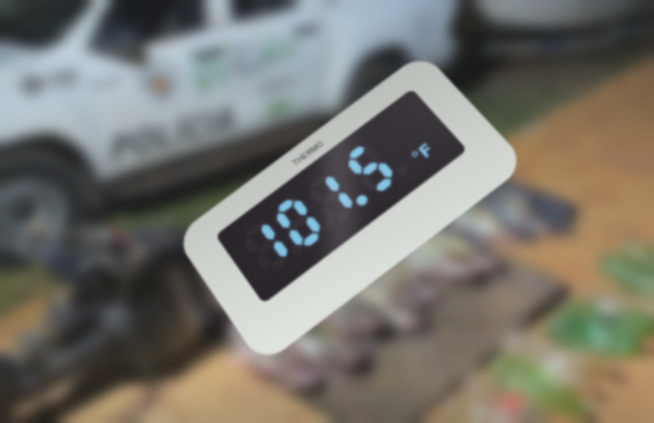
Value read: 101.5 °F
